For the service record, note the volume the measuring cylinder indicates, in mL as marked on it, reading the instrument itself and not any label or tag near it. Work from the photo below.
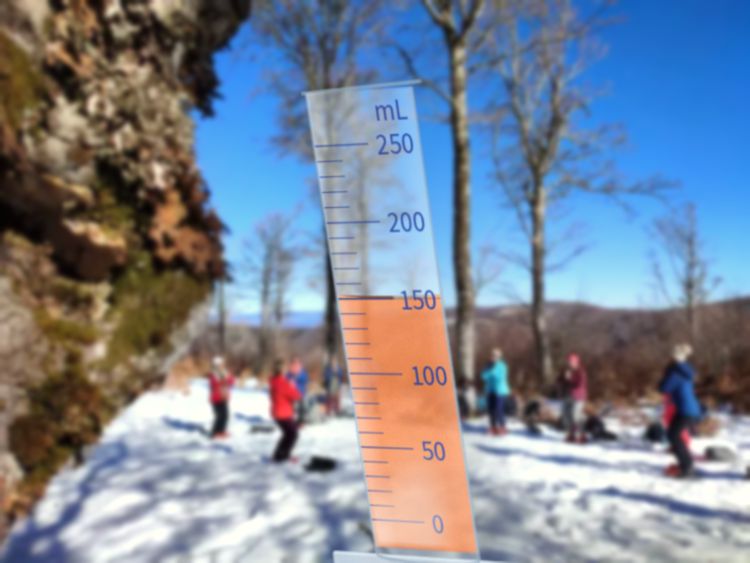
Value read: 150 mL
